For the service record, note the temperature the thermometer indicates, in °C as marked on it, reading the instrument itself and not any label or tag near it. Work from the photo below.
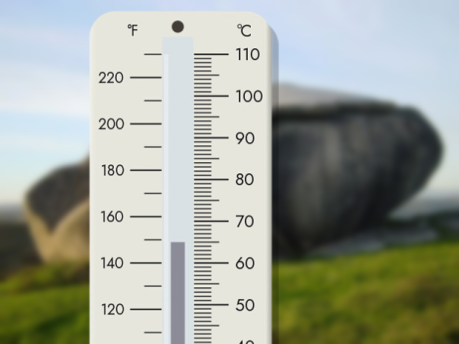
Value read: 65 °C
